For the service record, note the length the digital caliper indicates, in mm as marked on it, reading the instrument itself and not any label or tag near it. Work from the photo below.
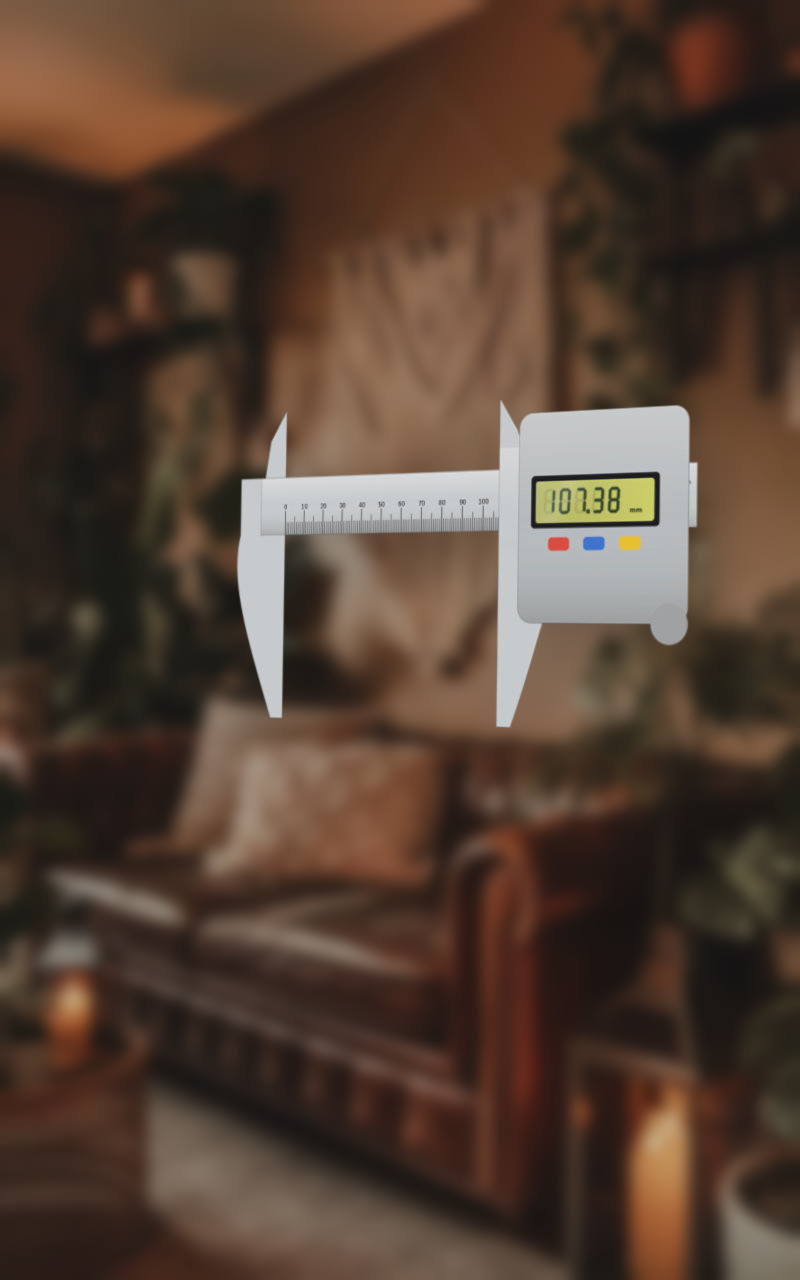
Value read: 107.38 mm
